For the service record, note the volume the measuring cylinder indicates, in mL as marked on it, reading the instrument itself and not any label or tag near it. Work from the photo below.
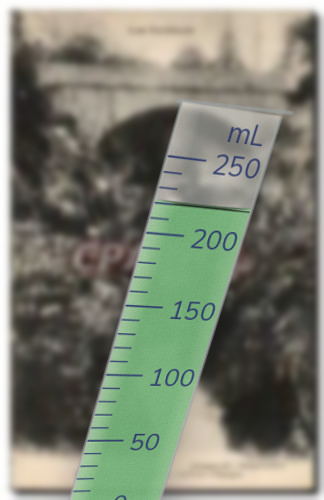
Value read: 220 mL
